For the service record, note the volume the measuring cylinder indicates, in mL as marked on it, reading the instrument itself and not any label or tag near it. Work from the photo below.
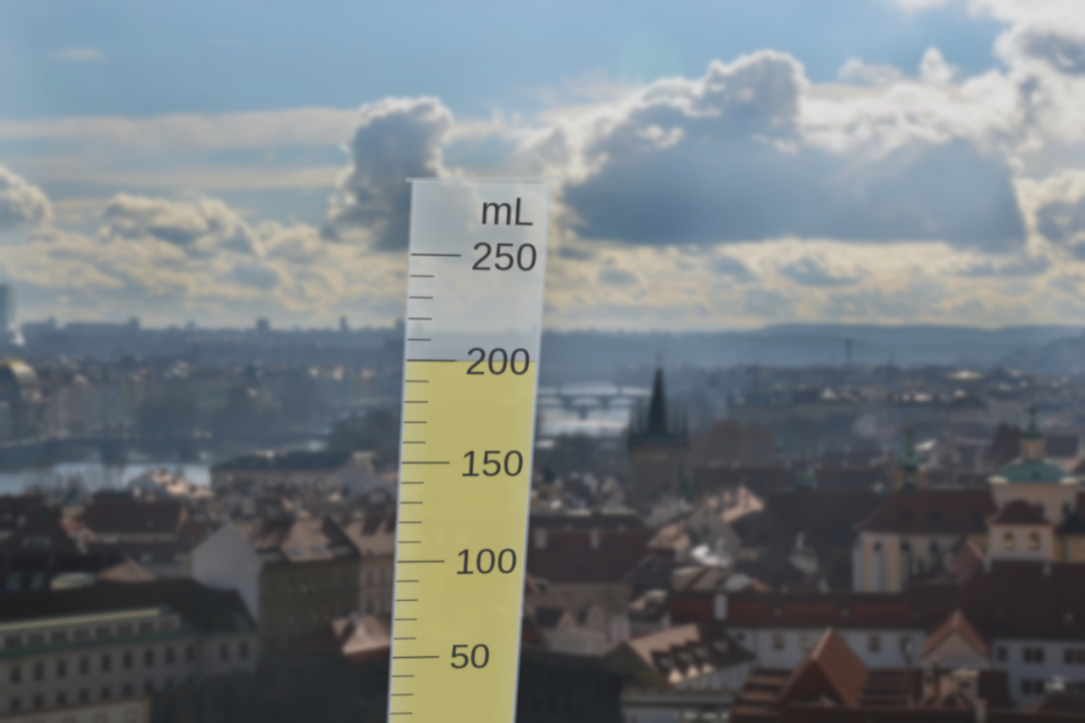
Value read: 200 mL
